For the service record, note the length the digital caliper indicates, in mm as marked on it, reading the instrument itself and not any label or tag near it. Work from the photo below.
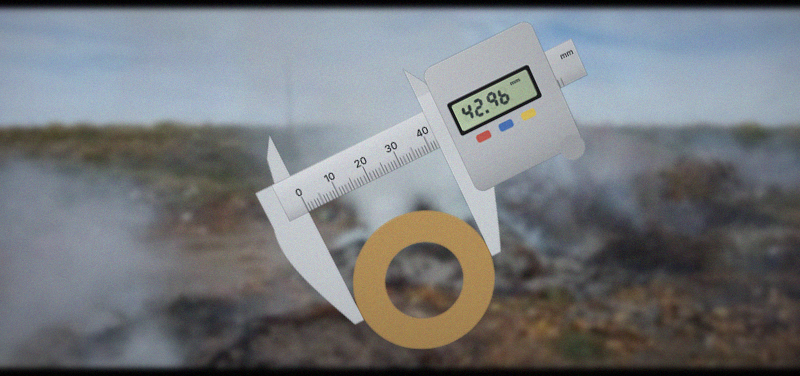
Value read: 42.96 mm
